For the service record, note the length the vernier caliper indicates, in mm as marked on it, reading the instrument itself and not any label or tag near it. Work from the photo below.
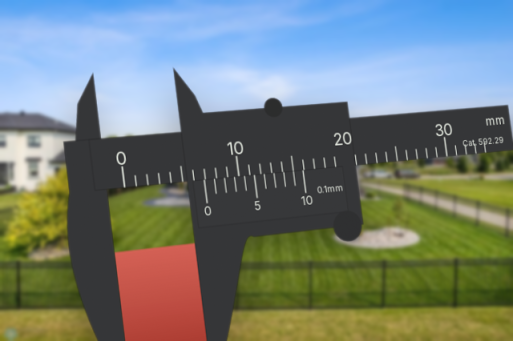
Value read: 6.9 mm
